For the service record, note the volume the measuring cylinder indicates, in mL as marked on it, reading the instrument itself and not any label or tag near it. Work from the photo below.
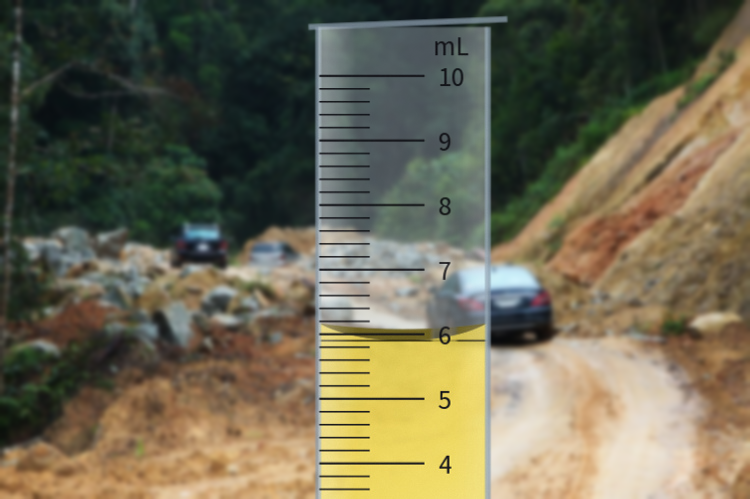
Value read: 5.9 mL
